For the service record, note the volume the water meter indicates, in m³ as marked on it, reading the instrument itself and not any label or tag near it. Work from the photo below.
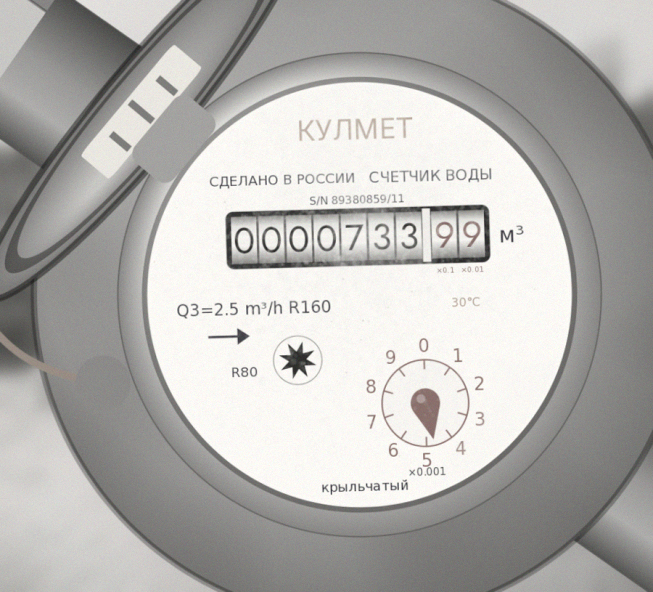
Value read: 733.994 m³
